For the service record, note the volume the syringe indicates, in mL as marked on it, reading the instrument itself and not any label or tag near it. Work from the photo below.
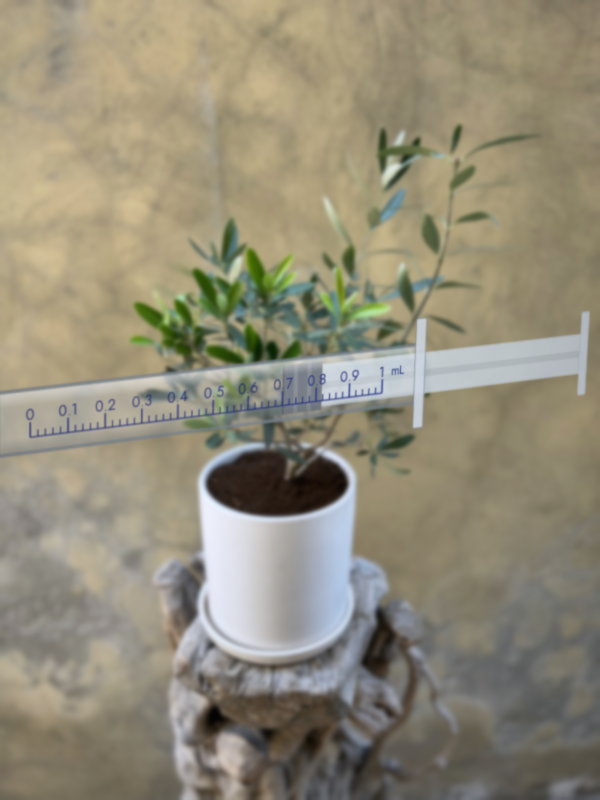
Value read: 0.7 mL
